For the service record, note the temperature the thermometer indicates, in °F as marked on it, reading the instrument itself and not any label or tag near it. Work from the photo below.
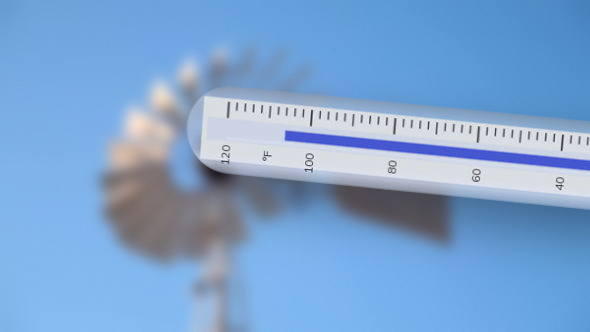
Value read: 106 °F
